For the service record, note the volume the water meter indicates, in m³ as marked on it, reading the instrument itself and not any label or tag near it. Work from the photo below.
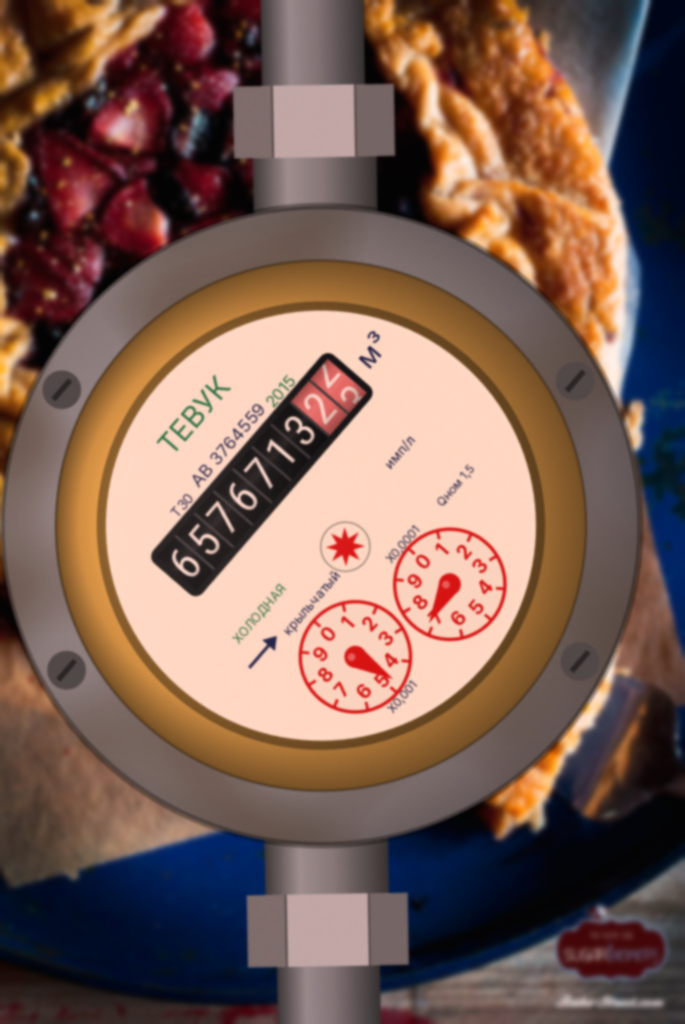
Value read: 6576713.2247 m³
